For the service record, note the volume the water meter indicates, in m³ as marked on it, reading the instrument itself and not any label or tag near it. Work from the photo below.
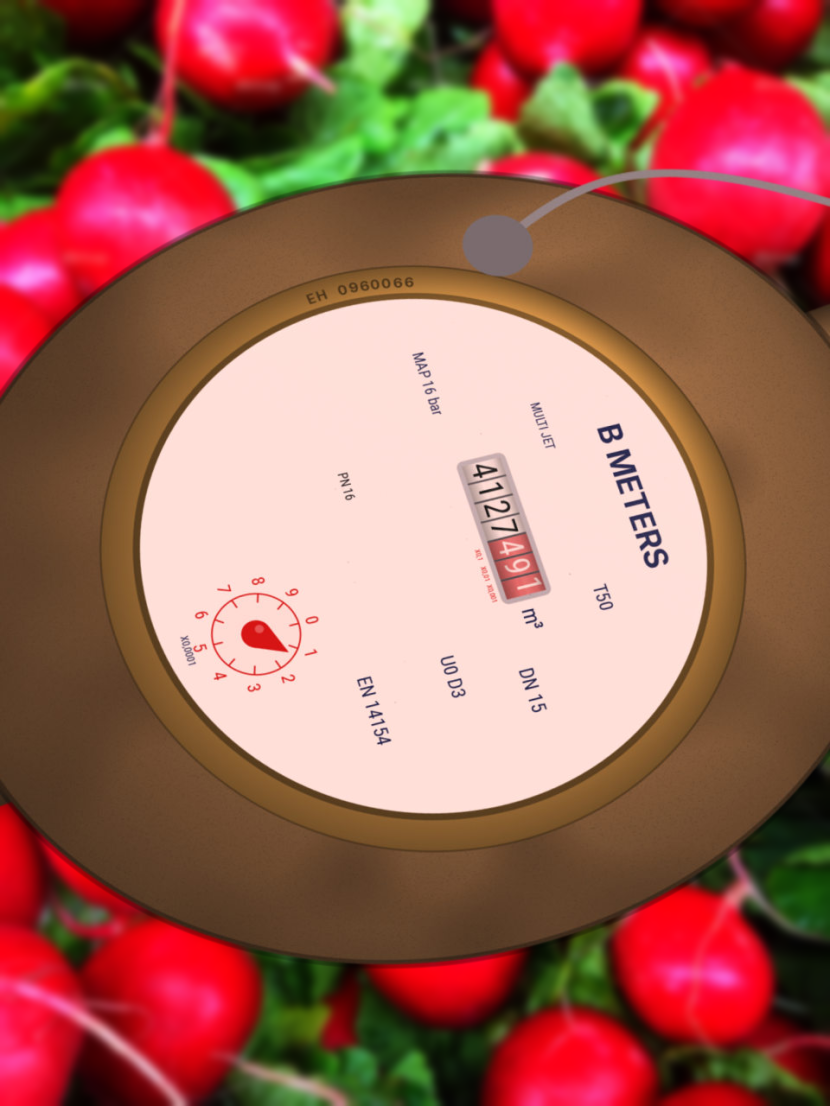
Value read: 4127.4911 m³
